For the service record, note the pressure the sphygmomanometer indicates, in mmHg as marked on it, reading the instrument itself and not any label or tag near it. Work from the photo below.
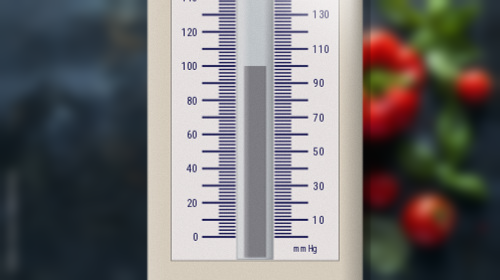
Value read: 100 mmHg
